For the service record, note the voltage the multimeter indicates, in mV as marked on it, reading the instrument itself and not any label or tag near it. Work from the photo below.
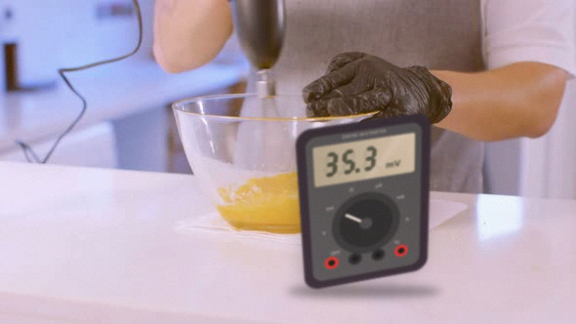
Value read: 35.3 mV
